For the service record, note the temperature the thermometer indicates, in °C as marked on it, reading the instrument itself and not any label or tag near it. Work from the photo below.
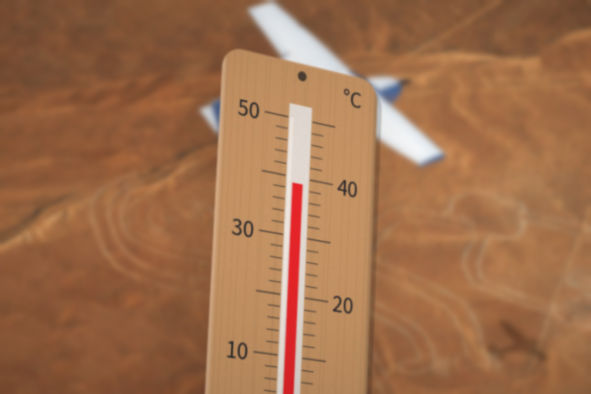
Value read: 39 °C
